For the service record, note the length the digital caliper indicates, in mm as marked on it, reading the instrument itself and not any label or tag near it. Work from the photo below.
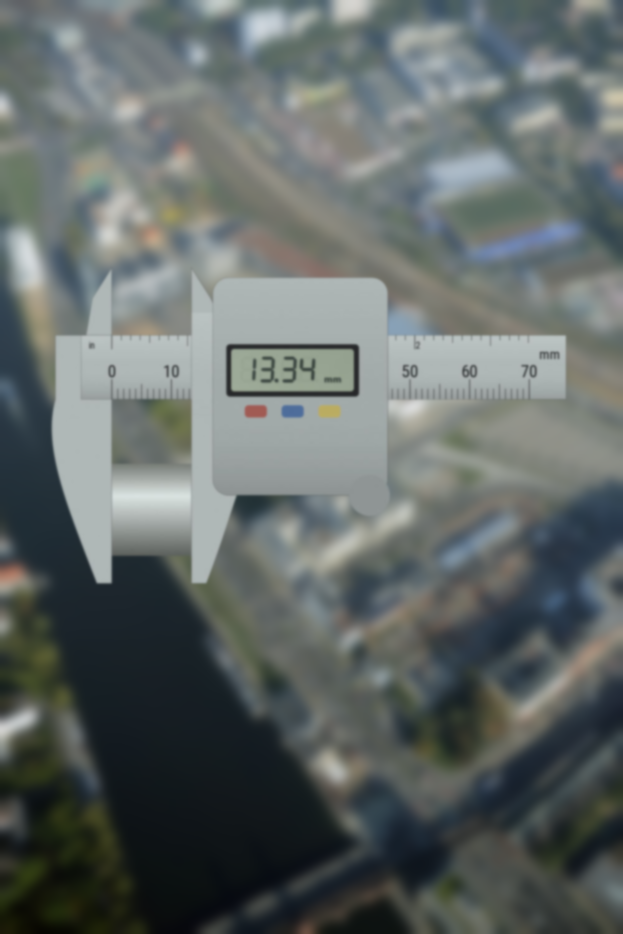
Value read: 13.34 mm
